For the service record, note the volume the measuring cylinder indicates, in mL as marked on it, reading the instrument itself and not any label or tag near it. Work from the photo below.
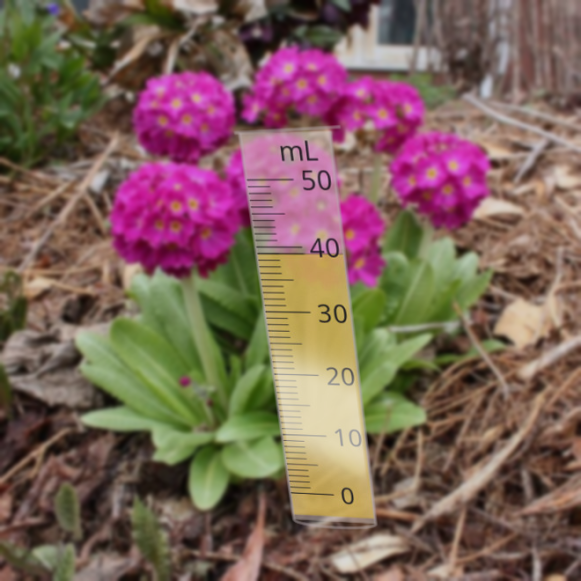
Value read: 39 mL
